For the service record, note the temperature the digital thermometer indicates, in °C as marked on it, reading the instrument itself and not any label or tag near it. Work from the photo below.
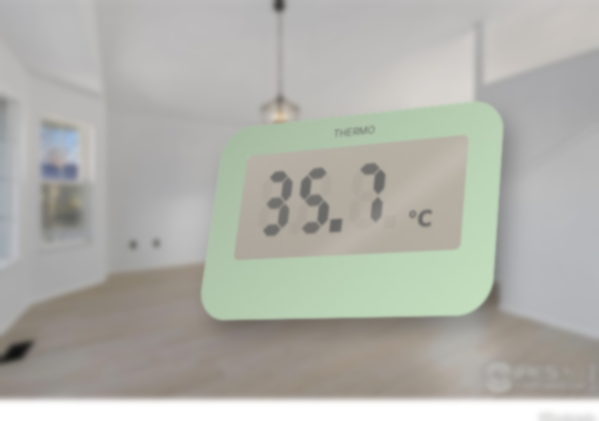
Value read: 35.7 °C
